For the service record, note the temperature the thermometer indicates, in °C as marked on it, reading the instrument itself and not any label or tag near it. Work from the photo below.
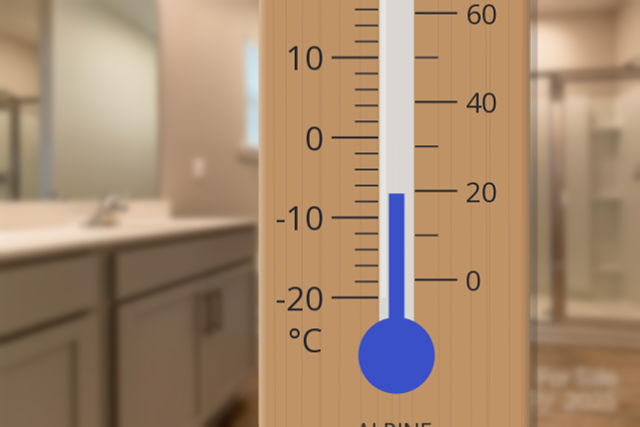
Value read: -7 °C
